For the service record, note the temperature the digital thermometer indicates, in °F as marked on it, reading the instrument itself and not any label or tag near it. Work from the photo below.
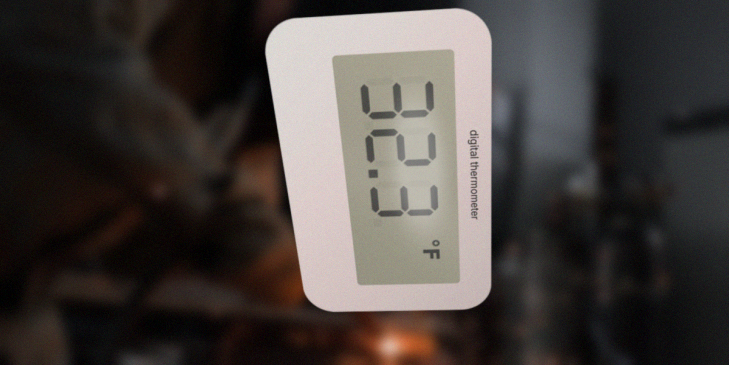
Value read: 32.3 °F
